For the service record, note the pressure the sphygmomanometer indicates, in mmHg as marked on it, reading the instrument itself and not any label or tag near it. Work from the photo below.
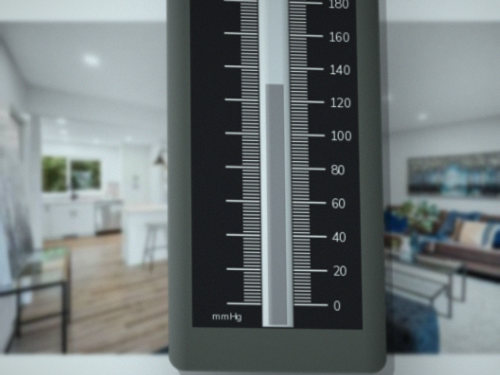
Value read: 130 mmHg
